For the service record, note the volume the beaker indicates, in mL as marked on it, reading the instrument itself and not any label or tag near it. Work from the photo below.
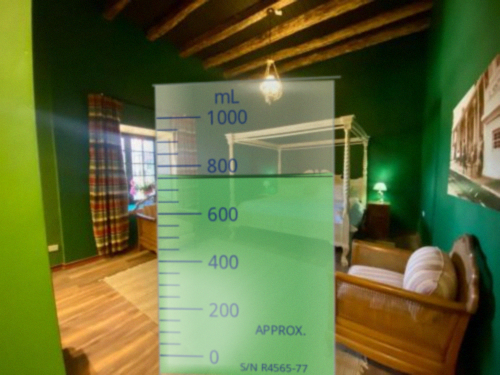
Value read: 750 mL
